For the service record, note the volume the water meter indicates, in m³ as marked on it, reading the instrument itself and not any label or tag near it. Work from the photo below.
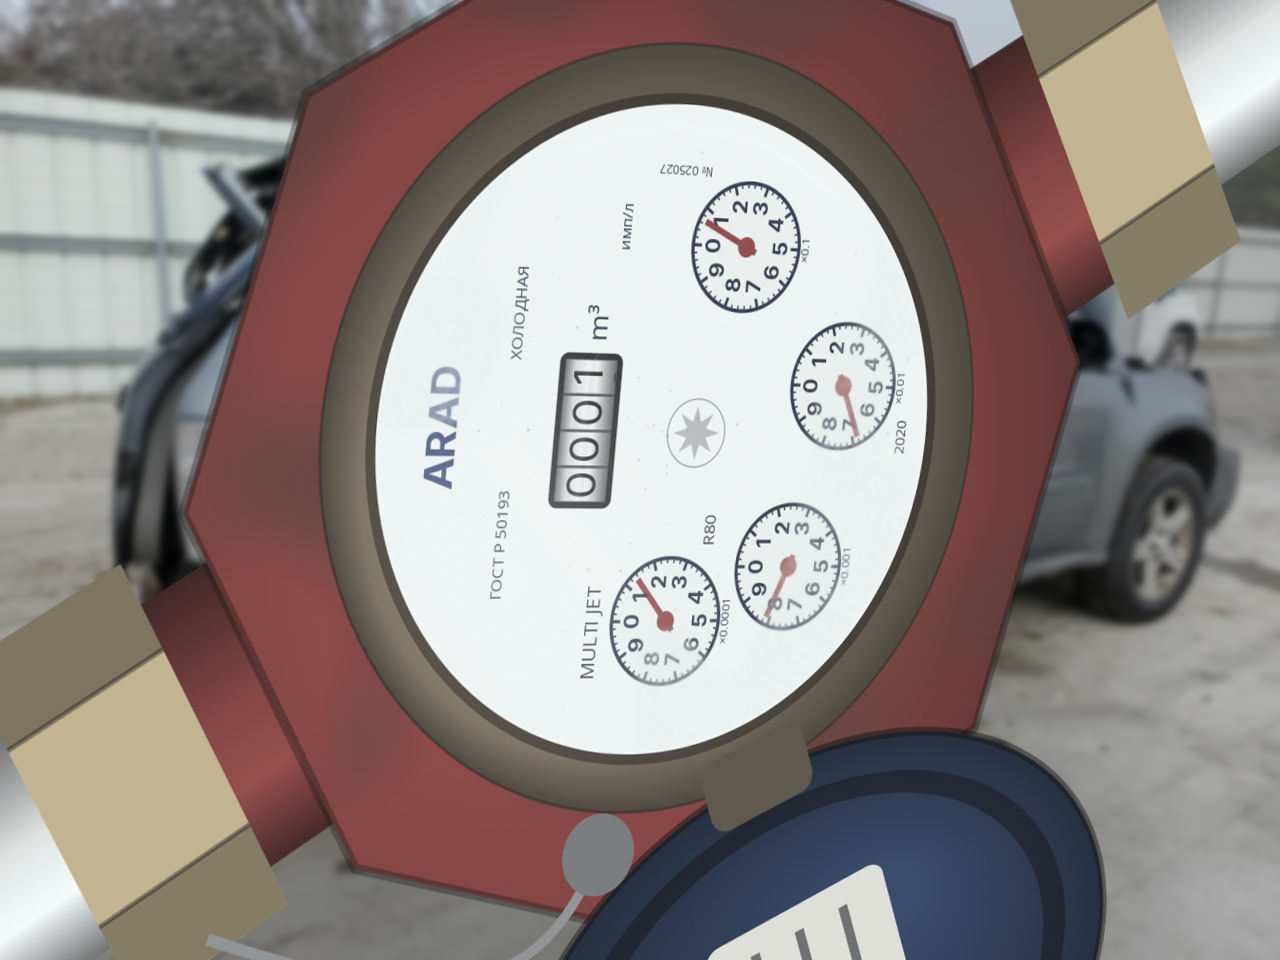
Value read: 1.0681 m³
